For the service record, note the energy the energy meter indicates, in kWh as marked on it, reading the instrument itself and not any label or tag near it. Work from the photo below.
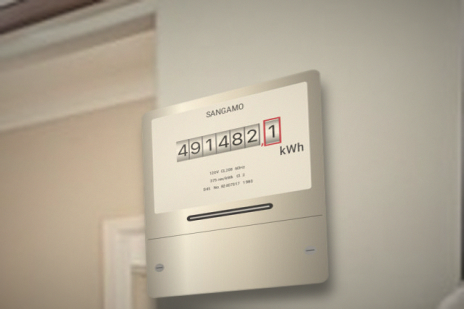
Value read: 491482.1 kWh
